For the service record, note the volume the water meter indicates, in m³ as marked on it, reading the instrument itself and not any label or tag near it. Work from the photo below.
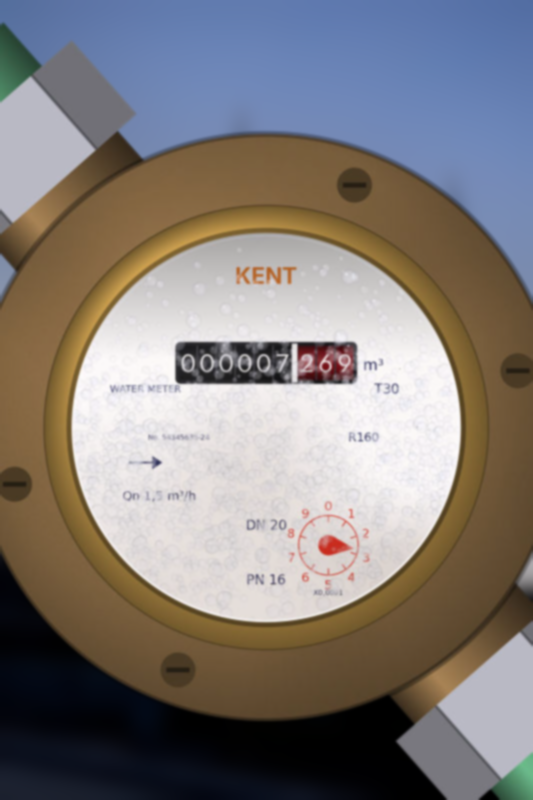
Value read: 7.2692 m³
